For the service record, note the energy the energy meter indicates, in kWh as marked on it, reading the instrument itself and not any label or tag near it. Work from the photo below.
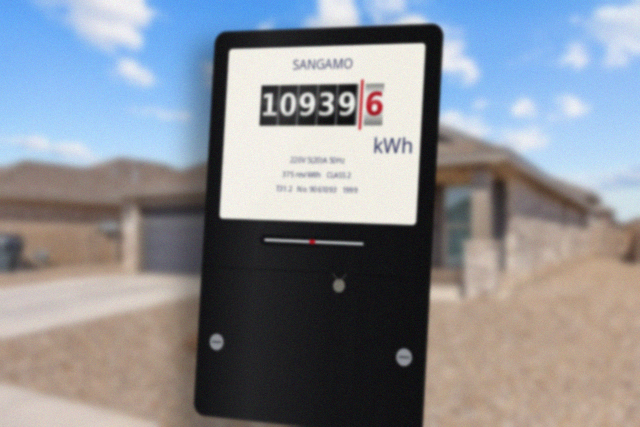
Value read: 10939.6 kWh
